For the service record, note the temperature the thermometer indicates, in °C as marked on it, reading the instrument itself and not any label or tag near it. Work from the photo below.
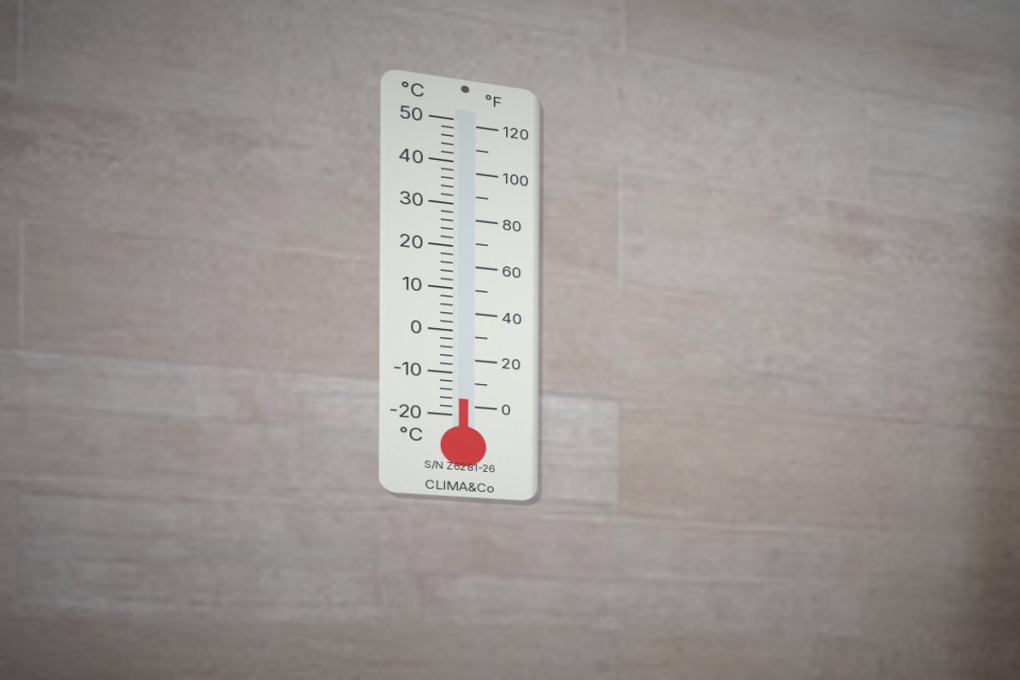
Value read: -16 °C
